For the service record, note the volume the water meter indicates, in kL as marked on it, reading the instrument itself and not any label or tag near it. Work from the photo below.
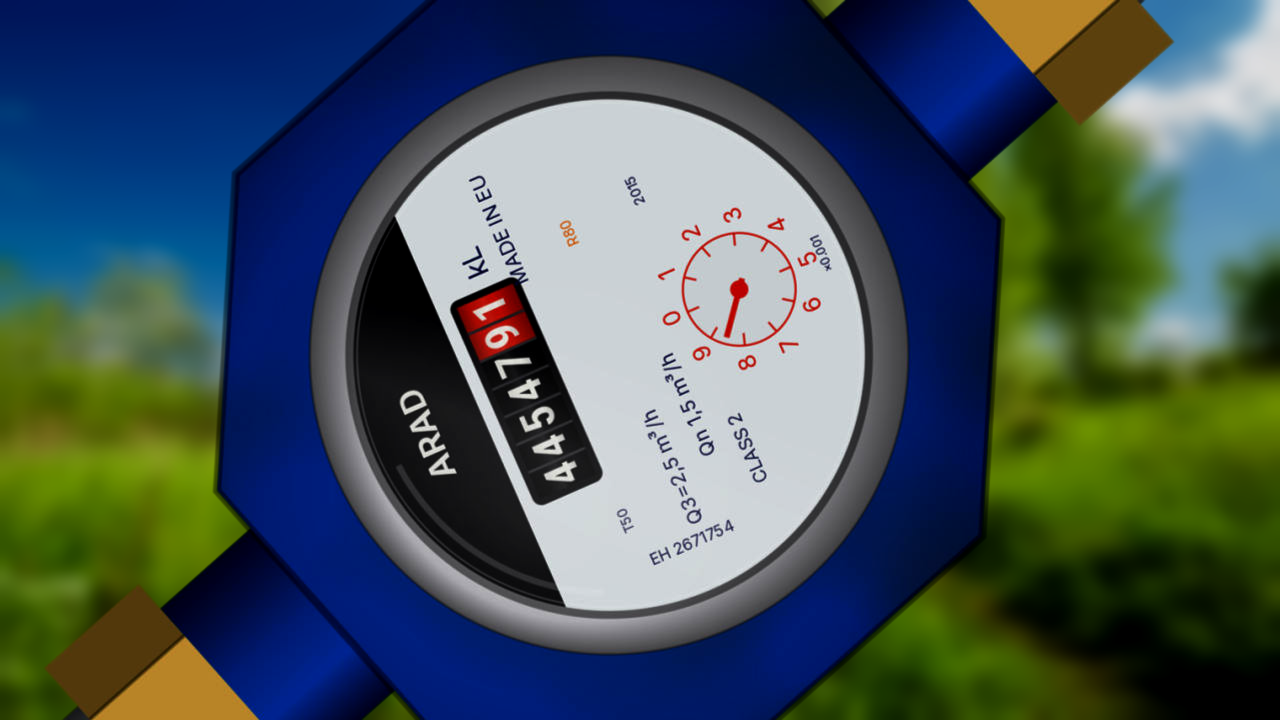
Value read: 44547.918 kL
